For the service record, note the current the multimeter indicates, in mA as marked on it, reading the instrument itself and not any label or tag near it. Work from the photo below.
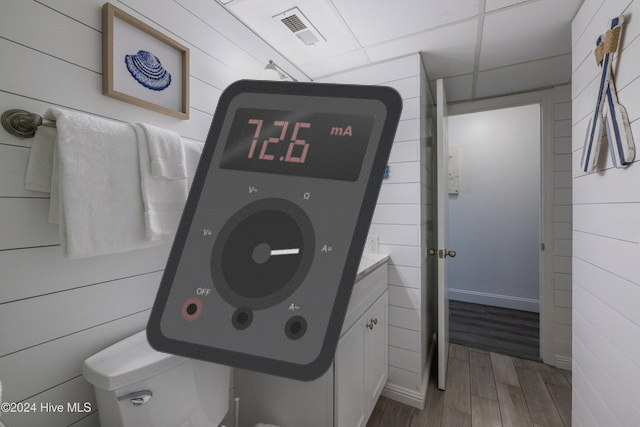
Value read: 72.6 mA
